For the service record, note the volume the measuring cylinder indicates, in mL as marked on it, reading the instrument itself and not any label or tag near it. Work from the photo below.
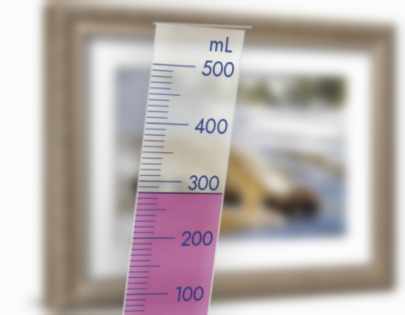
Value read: 280 mL
